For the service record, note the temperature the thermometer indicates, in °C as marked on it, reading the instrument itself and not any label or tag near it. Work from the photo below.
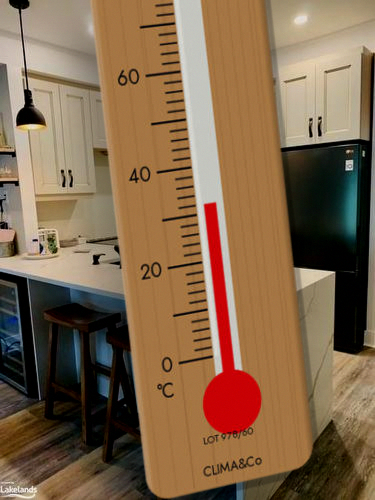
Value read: 32 °C
